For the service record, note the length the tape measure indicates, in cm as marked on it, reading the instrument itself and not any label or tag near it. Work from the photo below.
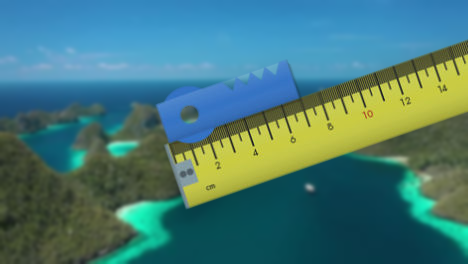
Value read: 7 cm
